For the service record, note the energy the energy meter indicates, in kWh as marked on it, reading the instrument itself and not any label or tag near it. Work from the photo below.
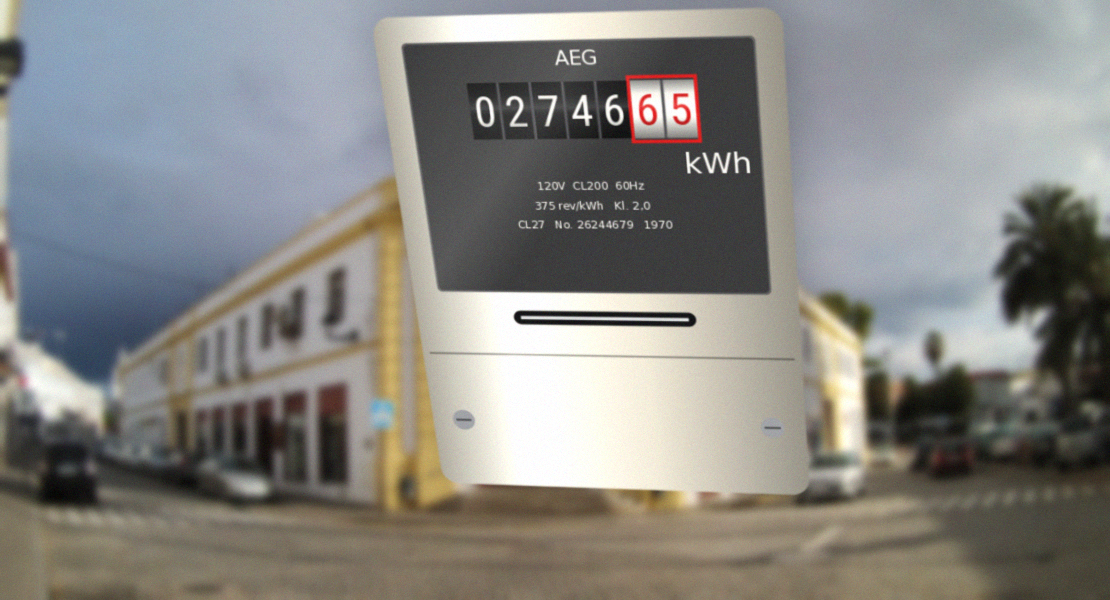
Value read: 2746.65 kWh
